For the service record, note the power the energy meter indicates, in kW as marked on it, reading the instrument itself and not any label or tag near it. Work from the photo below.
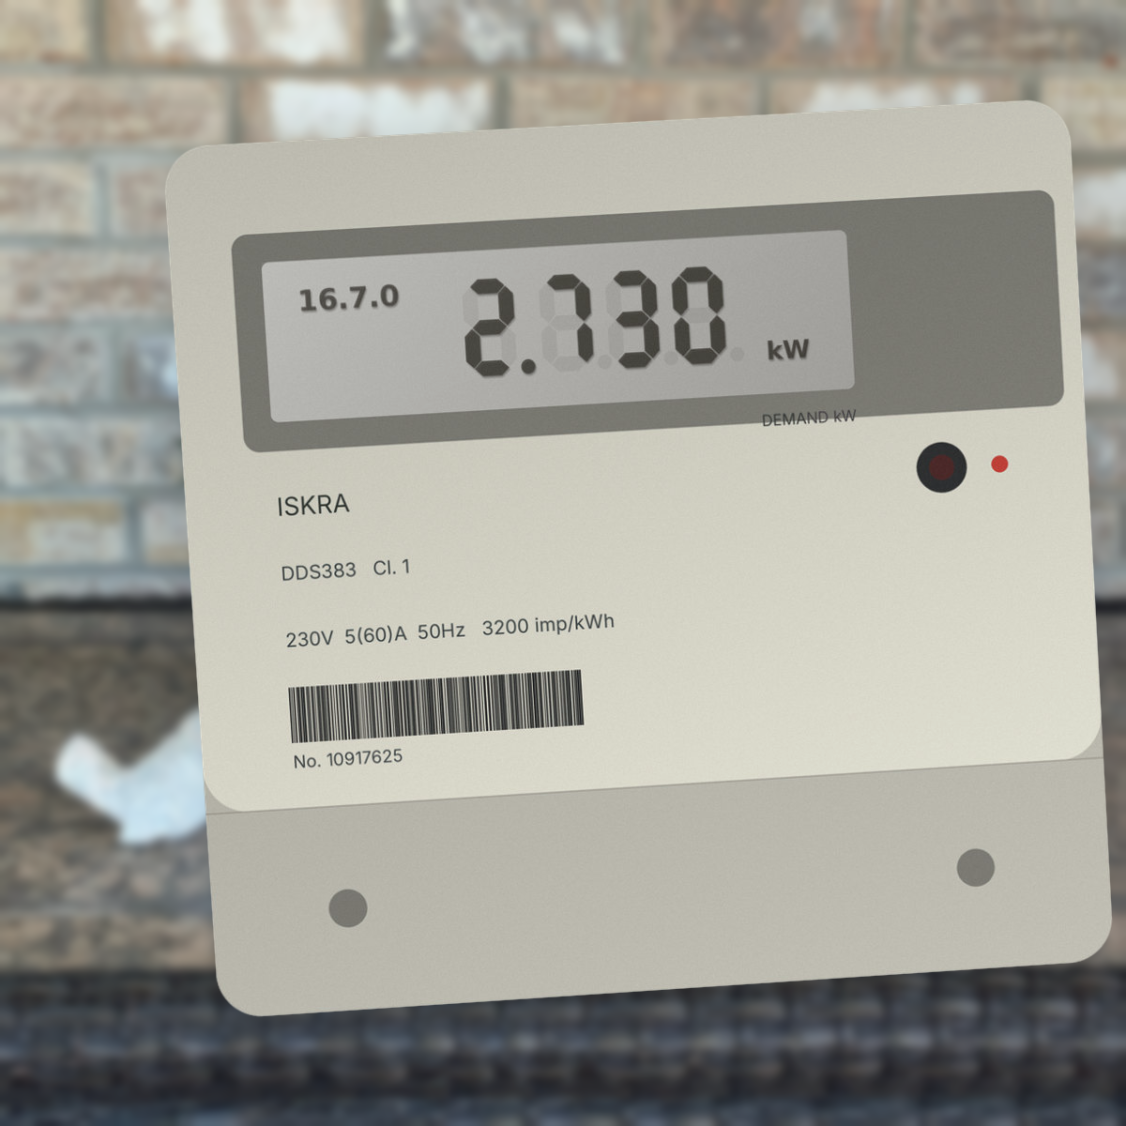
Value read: 2.730 kW
